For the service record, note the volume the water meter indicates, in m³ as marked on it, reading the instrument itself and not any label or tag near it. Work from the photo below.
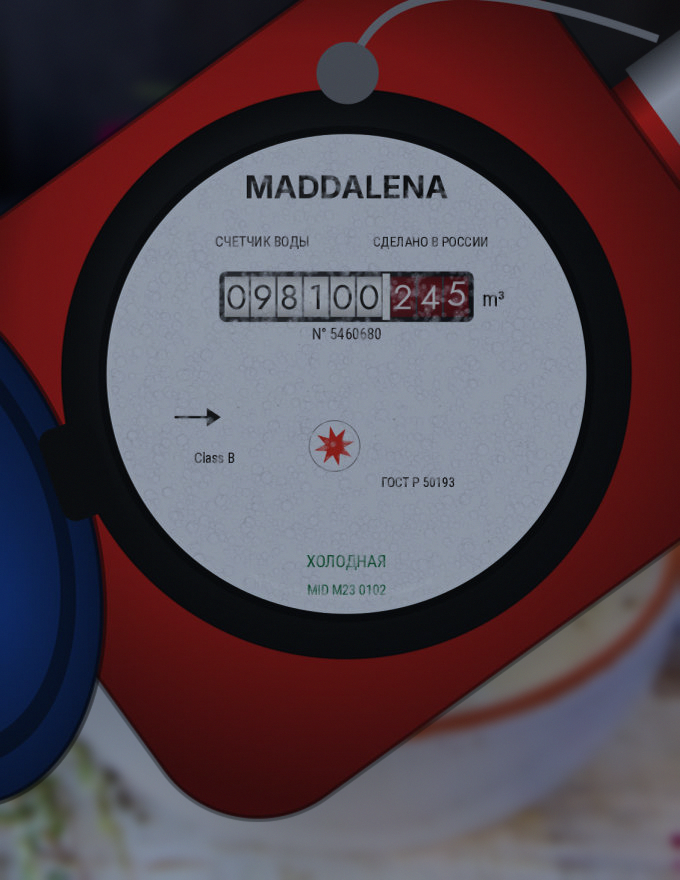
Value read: 98100.245 m³
